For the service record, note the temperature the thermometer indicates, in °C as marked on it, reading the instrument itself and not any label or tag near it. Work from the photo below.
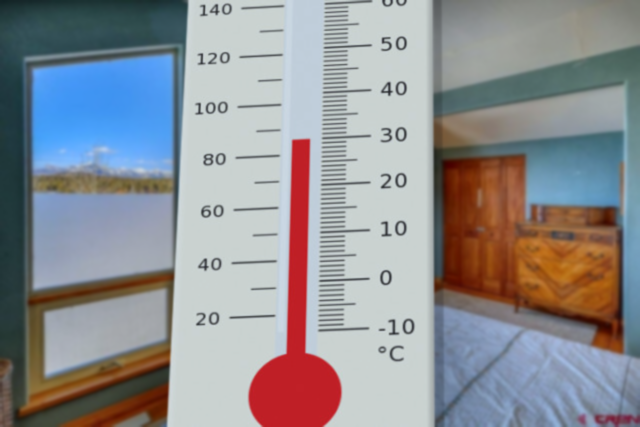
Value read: 30 °C
